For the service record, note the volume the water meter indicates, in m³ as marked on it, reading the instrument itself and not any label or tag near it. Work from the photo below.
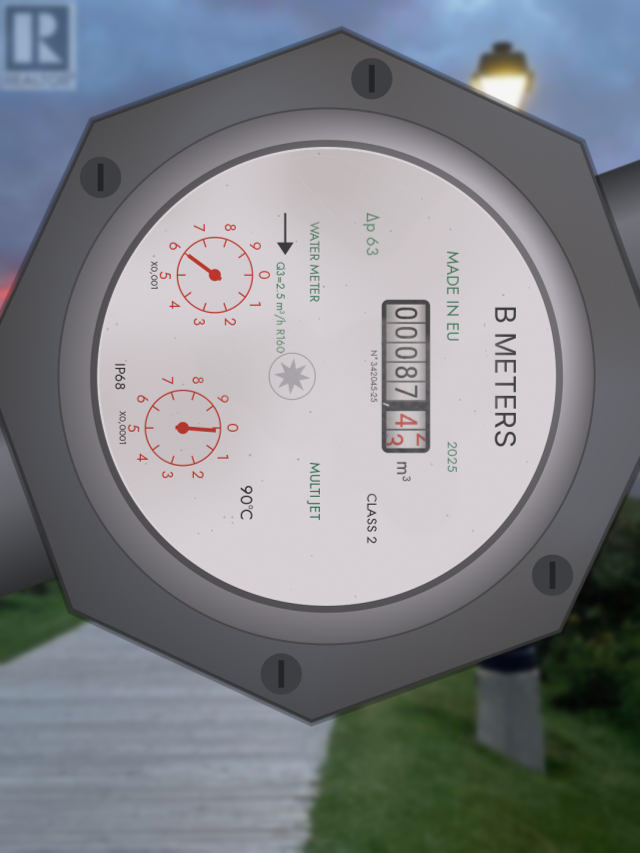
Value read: 87.4260 m³
